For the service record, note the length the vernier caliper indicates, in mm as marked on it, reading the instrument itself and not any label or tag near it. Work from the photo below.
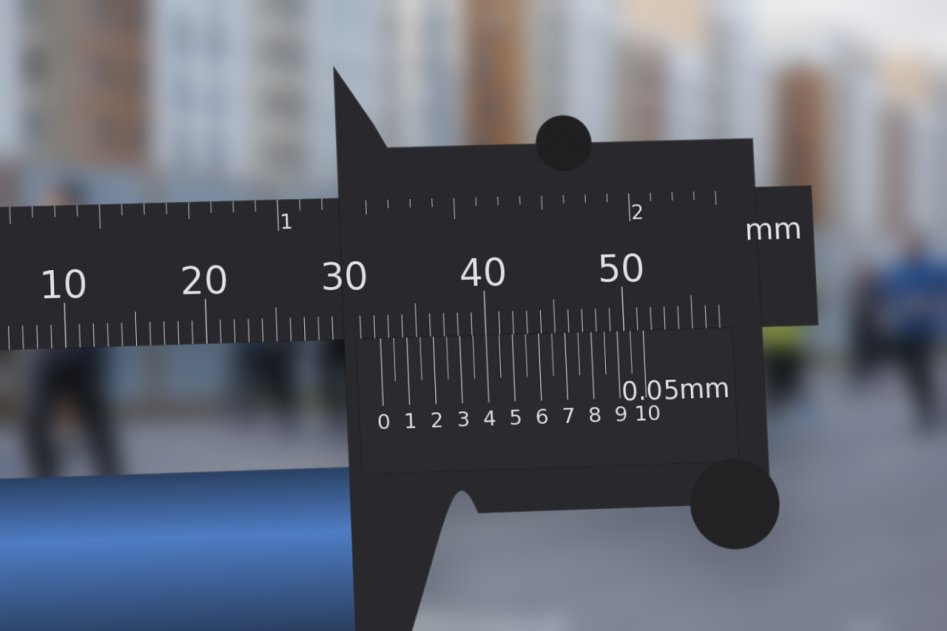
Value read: 32.4 mm
